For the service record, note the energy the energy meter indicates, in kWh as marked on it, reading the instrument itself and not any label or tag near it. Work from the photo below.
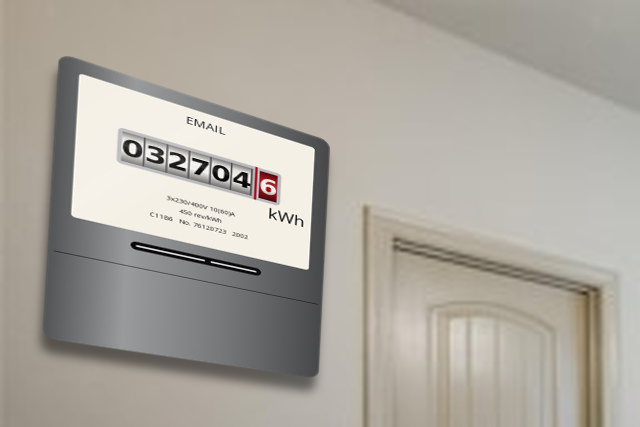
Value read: 32704.6 kWh
